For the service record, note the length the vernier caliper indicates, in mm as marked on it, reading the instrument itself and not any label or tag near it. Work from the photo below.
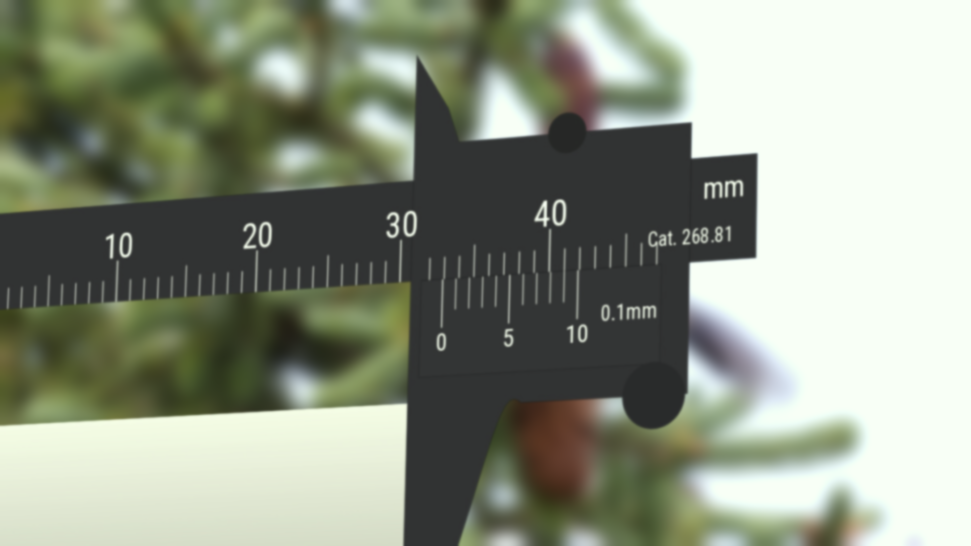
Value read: 32.9 mm
